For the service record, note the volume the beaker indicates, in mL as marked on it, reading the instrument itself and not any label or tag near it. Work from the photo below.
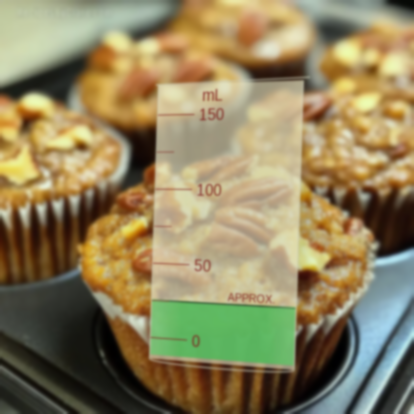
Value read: 25 mL
